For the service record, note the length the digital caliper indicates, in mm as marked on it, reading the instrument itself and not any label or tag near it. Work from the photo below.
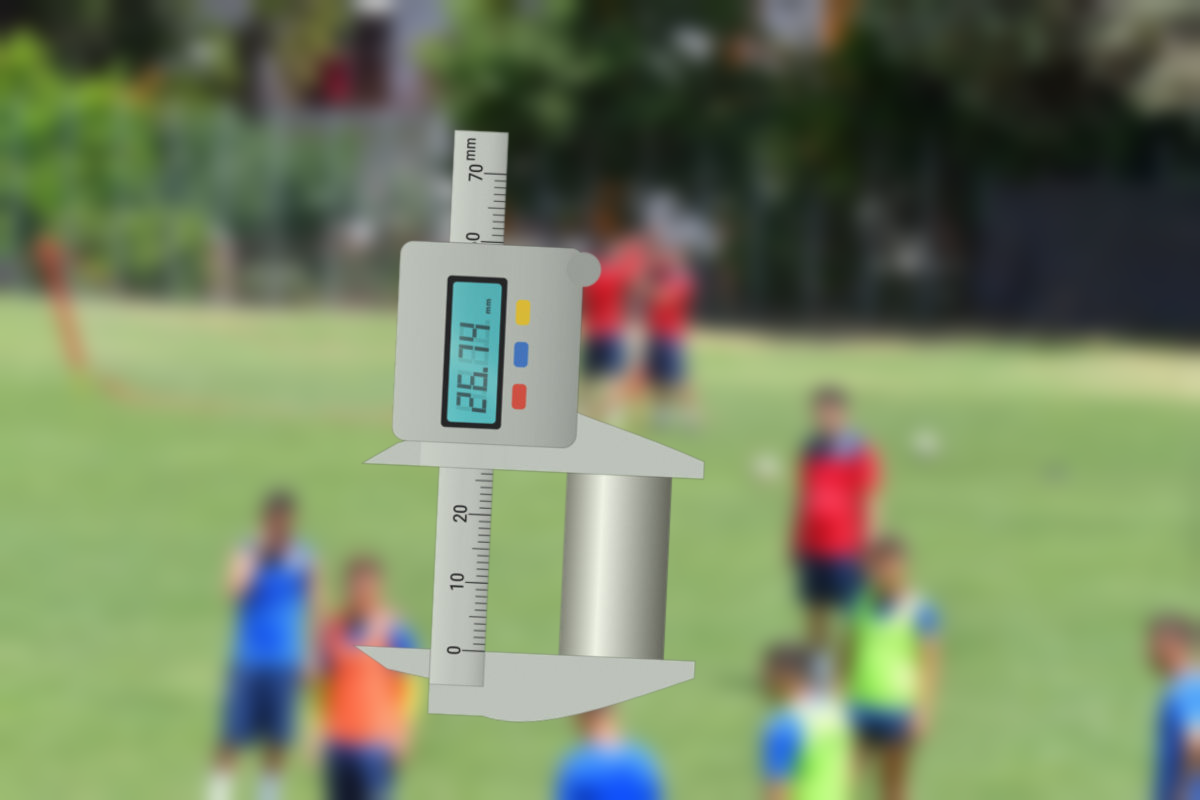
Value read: 26.74 mm
